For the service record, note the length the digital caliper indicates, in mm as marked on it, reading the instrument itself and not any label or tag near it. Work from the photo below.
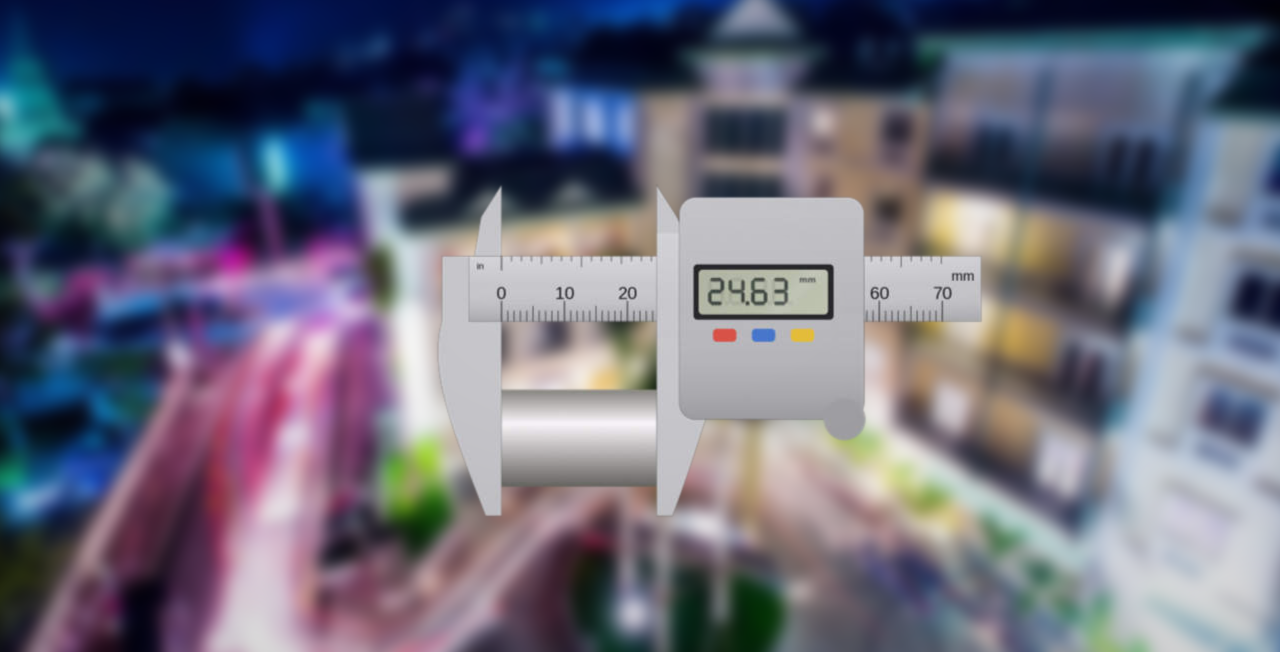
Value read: 24.63 mm
